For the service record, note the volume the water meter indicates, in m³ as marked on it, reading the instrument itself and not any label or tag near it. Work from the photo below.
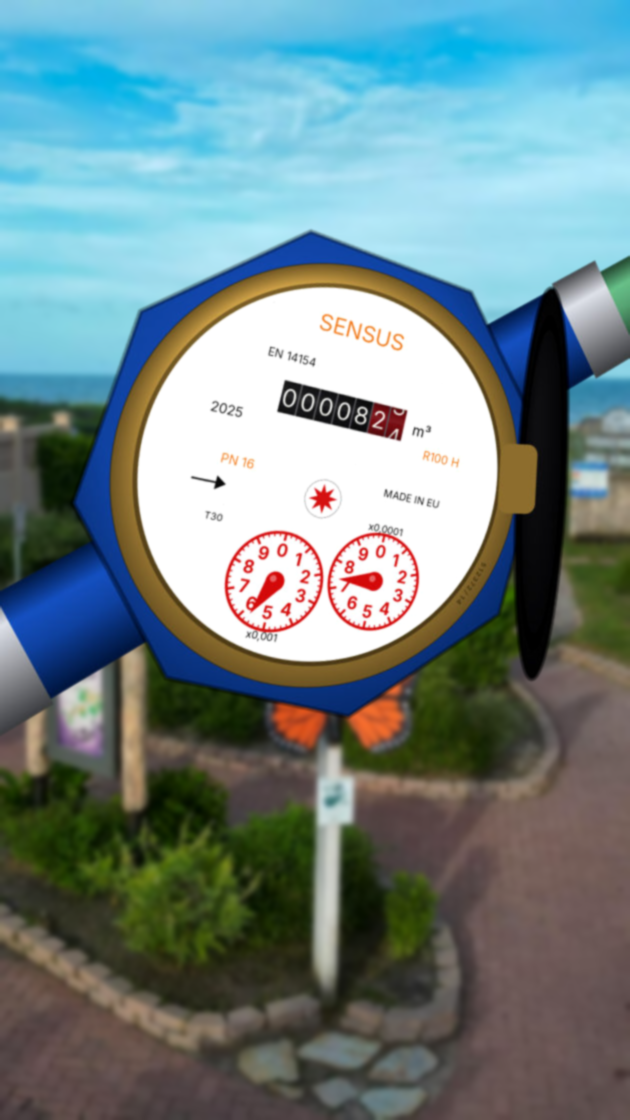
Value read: 8.2357 m³
